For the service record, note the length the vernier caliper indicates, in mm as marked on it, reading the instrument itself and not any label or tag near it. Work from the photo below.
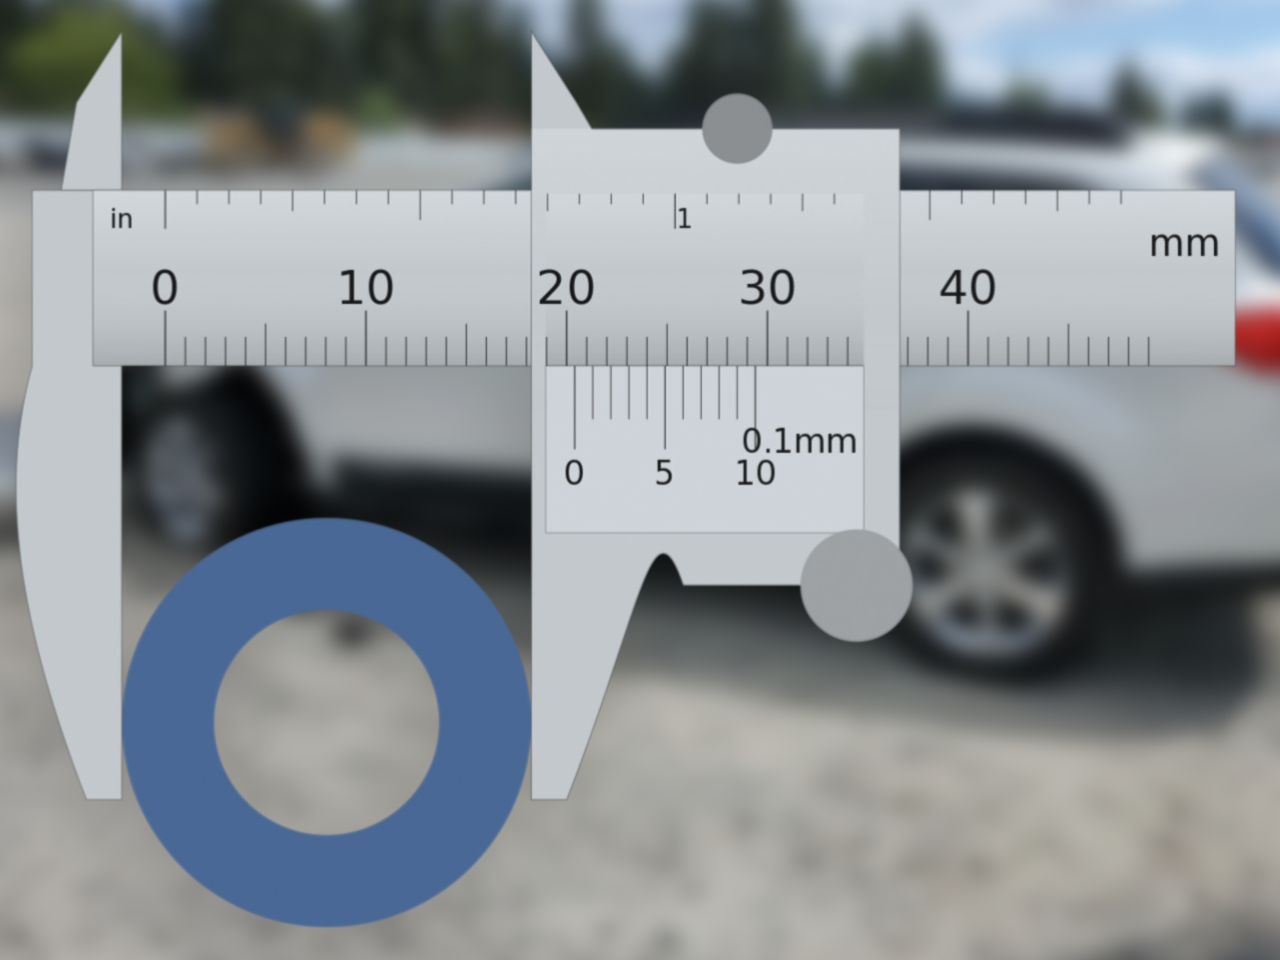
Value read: 20.4 mm
